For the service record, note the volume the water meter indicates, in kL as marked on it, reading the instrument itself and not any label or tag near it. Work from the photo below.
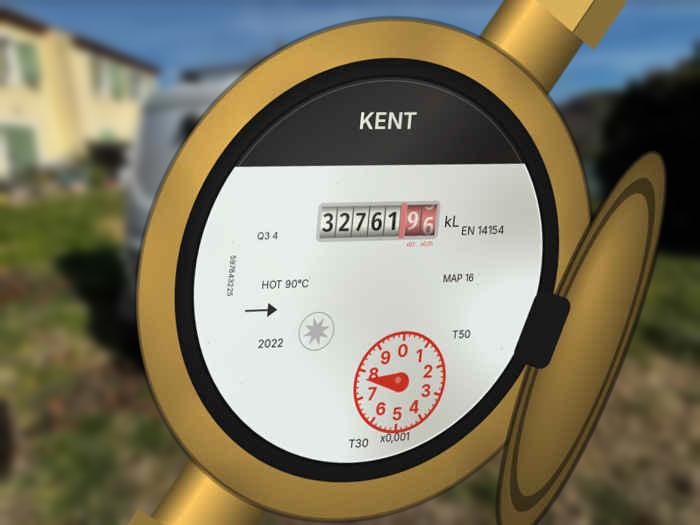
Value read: 32761.957 kL
